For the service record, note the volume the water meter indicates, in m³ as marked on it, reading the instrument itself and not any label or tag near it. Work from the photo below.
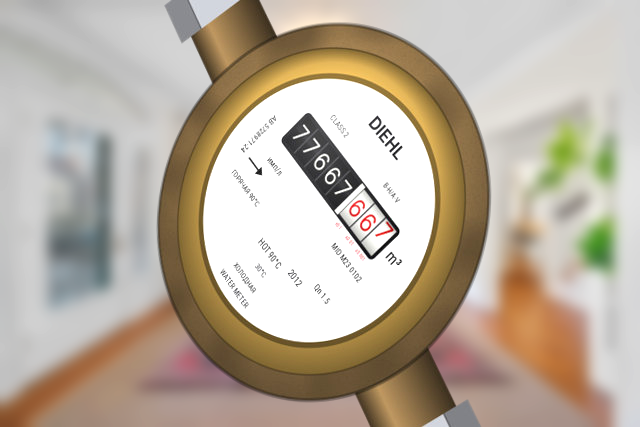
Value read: 77667.667 m³
